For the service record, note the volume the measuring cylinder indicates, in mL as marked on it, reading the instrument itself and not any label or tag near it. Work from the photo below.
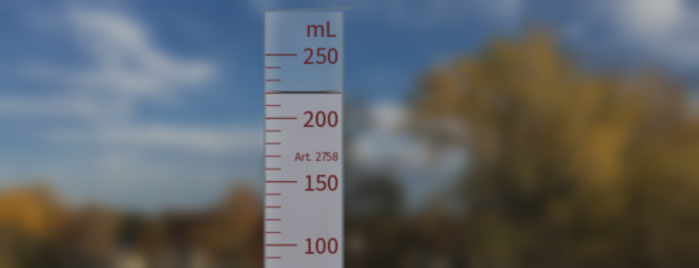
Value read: 220 mL
